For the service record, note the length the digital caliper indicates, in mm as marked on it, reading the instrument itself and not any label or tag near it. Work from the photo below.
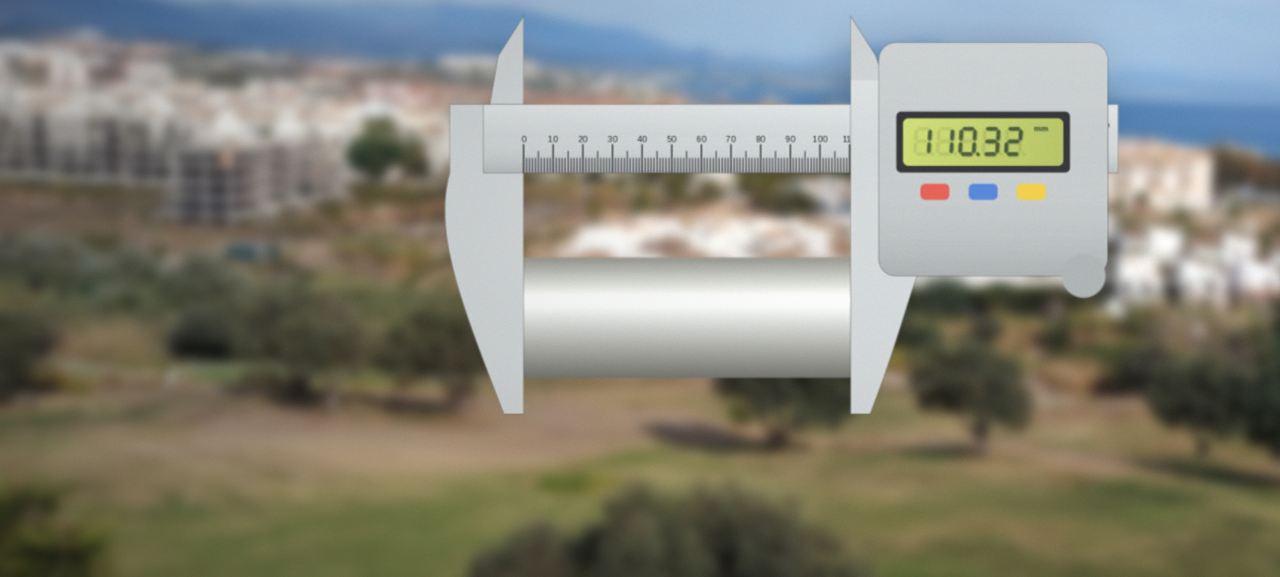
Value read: 110.32 mm
